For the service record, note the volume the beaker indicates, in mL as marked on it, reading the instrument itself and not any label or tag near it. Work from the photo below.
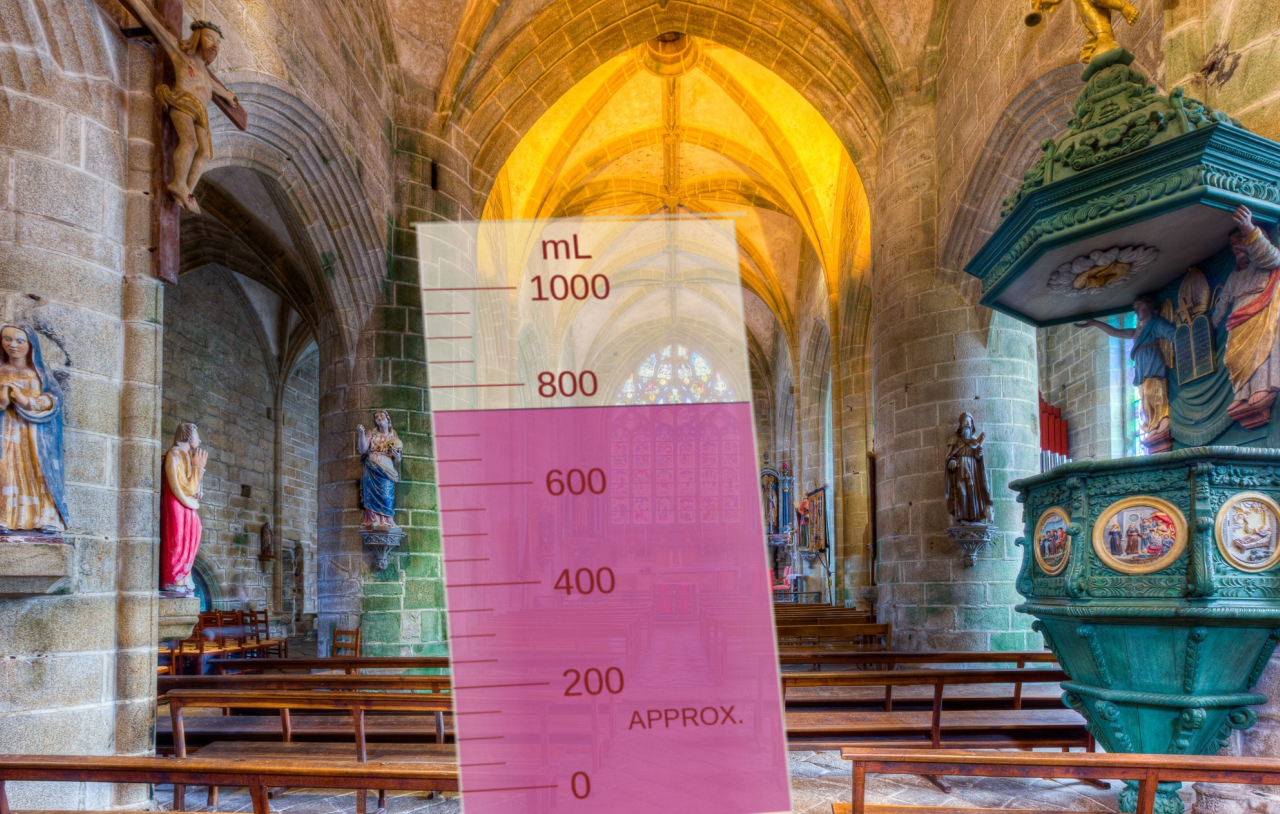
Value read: 750 mL
